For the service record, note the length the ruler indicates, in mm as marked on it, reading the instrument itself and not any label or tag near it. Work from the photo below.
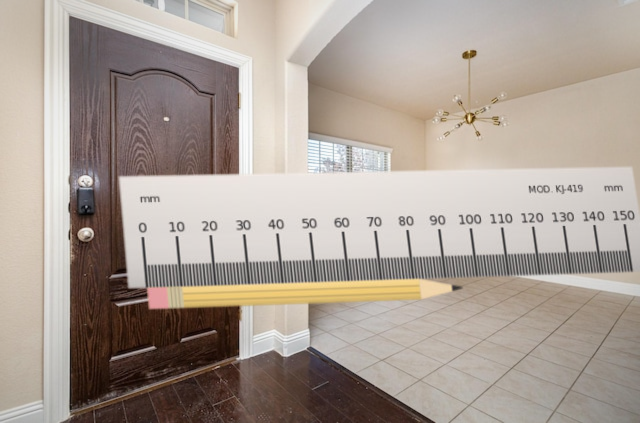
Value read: 95 mm
